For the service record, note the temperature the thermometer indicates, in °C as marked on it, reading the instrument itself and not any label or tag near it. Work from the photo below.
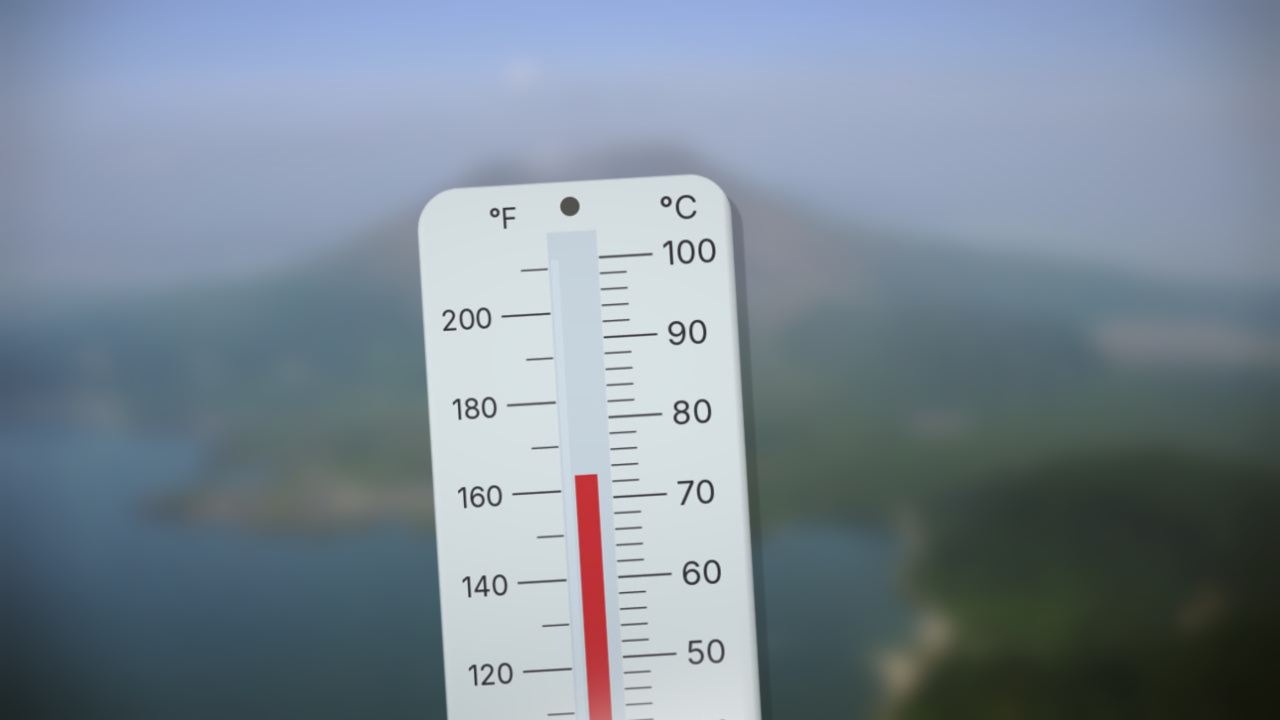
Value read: 73 °C
